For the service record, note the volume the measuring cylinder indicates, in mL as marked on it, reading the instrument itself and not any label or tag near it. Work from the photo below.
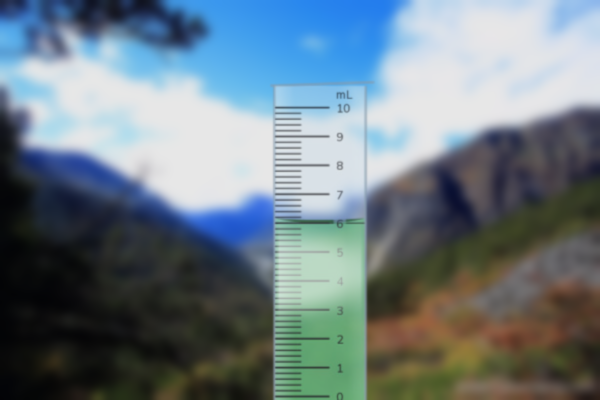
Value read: 6 mL
